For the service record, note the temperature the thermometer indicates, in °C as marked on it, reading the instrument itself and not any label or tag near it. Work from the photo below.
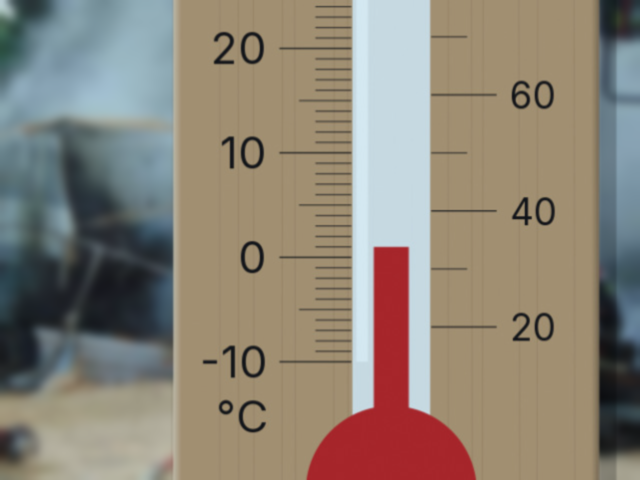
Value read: 1 °C
